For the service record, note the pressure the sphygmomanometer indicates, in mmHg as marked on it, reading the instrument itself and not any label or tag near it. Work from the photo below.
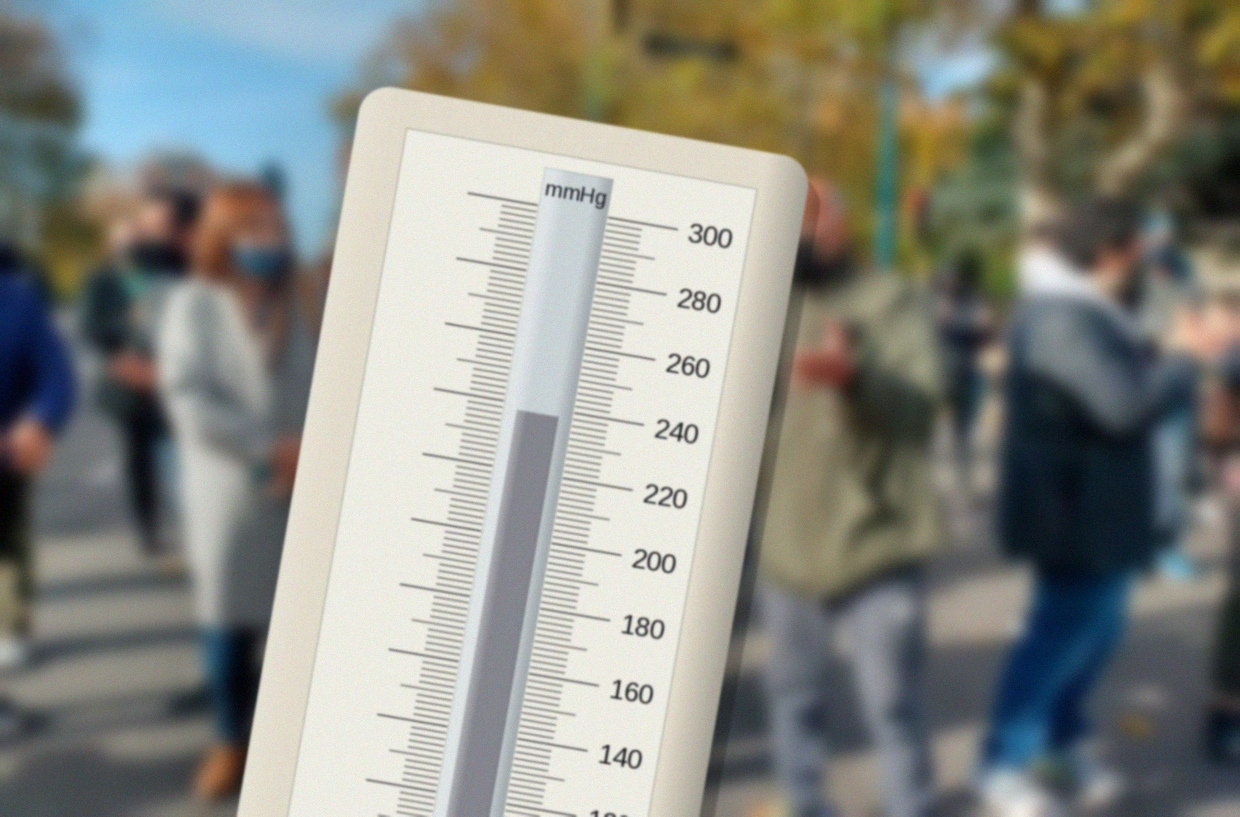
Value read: 238 mmHg
